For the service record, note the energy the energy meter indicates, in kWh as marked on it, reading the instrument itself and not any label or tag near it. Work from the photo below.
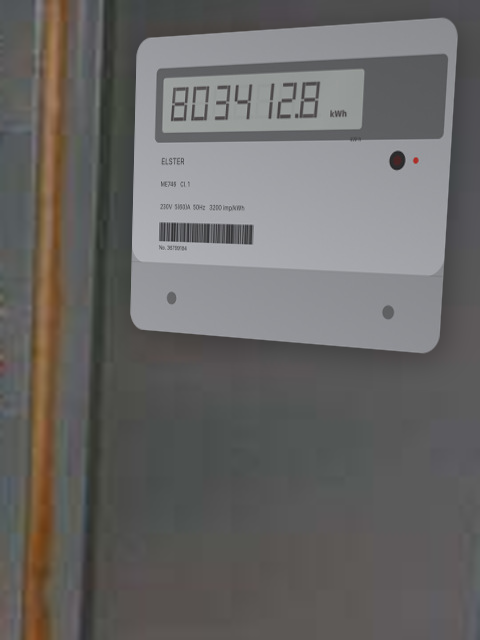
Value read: 803412.8 kWh
